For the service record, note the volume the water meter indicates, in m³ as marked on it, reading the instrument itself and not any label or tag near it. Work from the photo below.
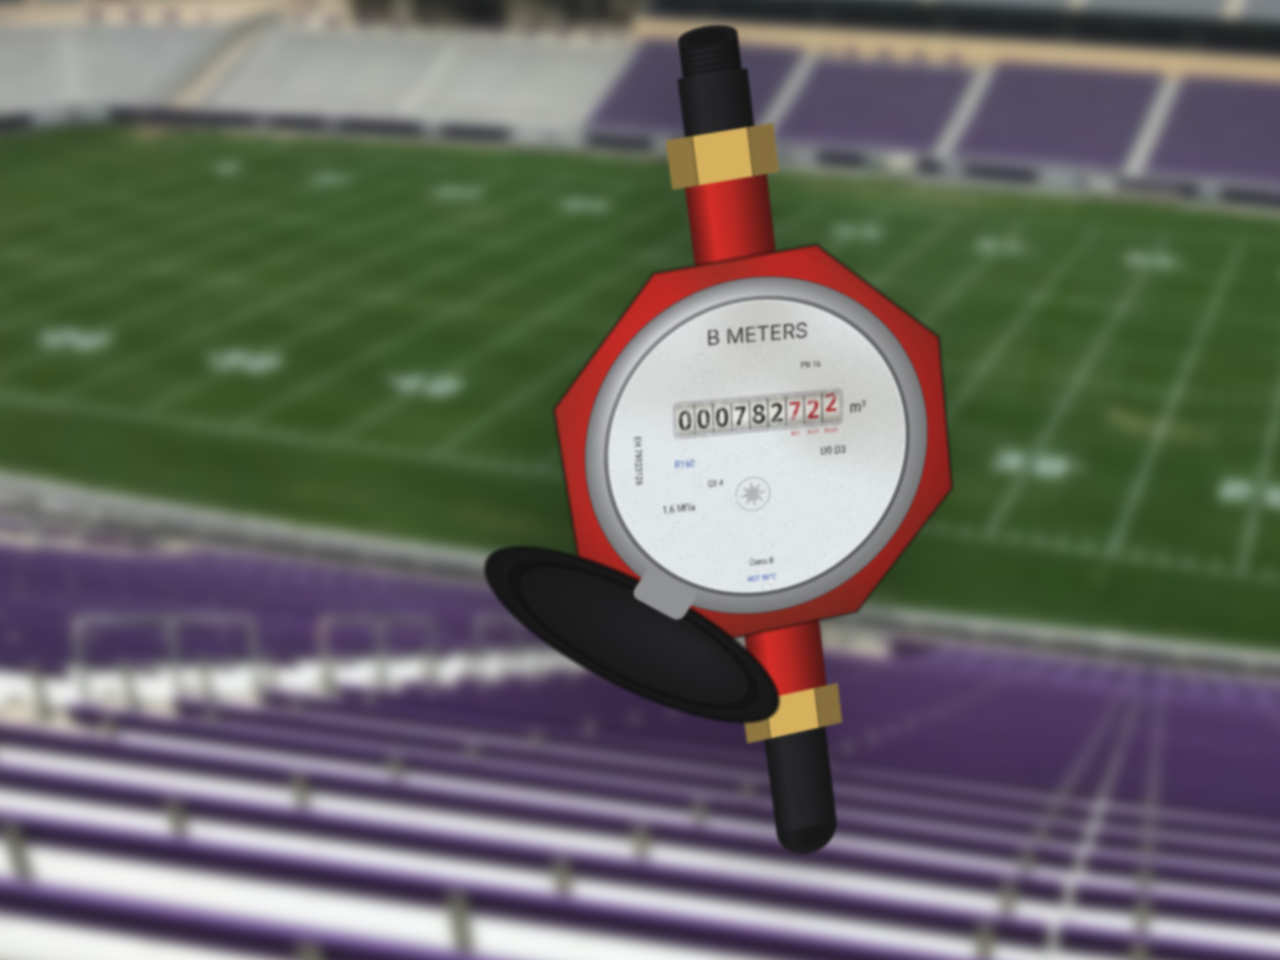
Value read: 782.722 m³
